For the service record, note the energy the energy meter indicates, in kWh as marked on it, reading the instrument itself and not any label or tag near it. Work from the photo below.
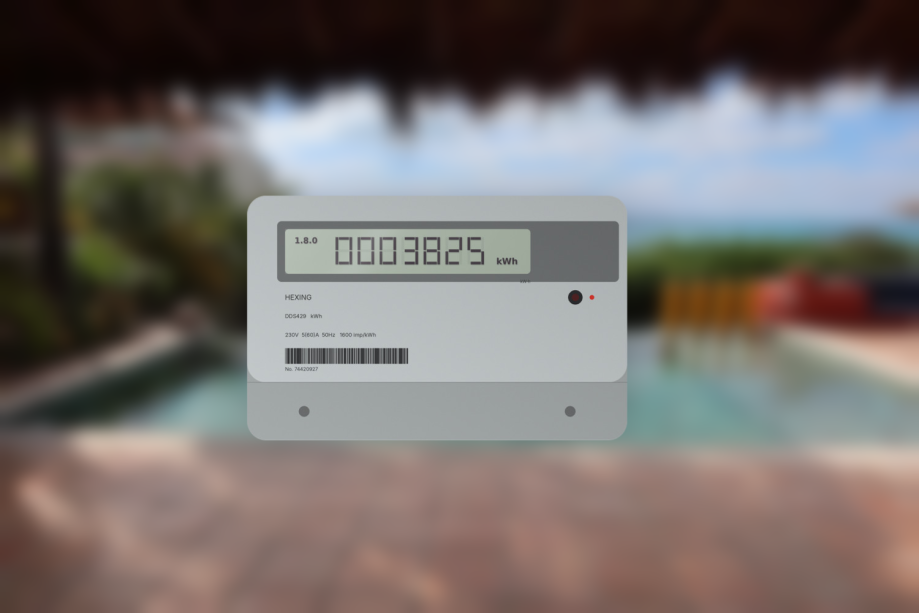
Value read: 3825 kWh
